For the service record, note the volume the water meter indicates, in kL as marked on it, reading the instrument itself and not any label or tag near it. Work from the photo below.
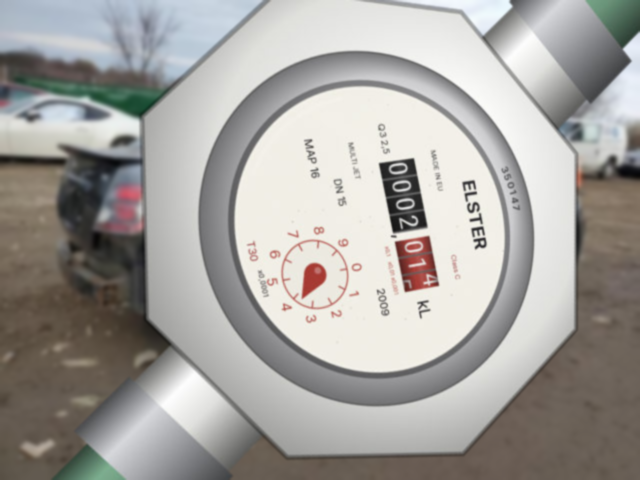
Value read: 2.0143 kL
